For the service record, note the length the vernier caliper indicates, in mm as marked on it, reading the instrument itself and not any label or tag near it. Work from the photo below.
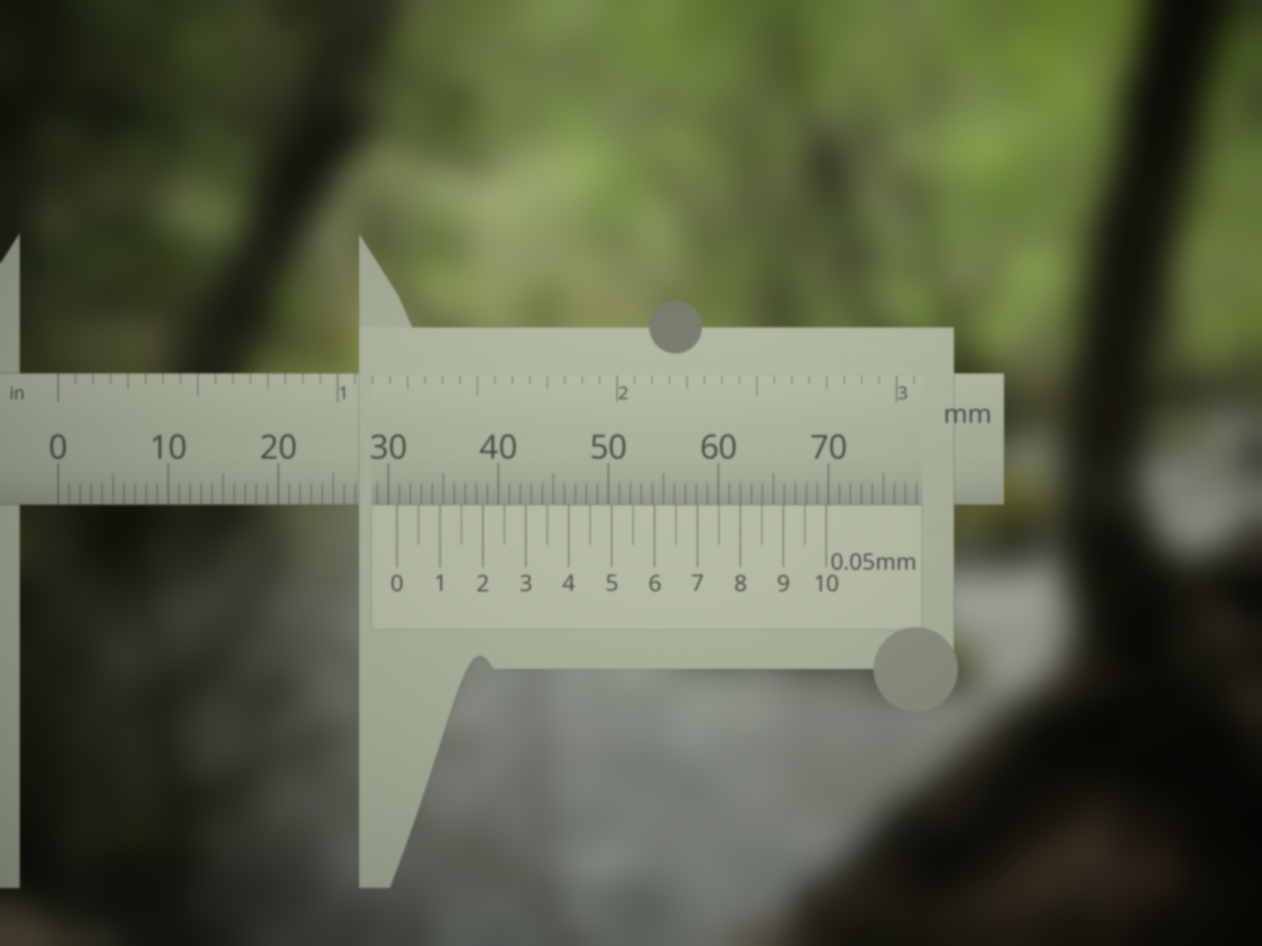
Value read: 30.8 mm
